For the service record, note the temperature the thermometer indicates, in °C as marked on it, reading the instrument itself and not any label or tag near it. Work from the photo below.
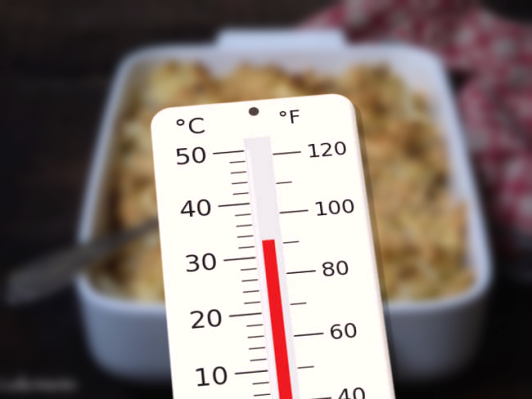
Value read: 33 °C
